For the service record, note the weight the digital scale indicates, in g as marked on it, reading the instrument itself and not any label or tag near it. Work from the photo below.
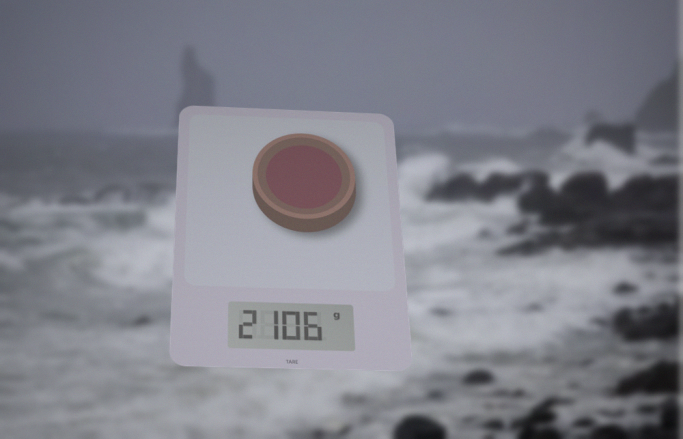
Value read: 2106 g
